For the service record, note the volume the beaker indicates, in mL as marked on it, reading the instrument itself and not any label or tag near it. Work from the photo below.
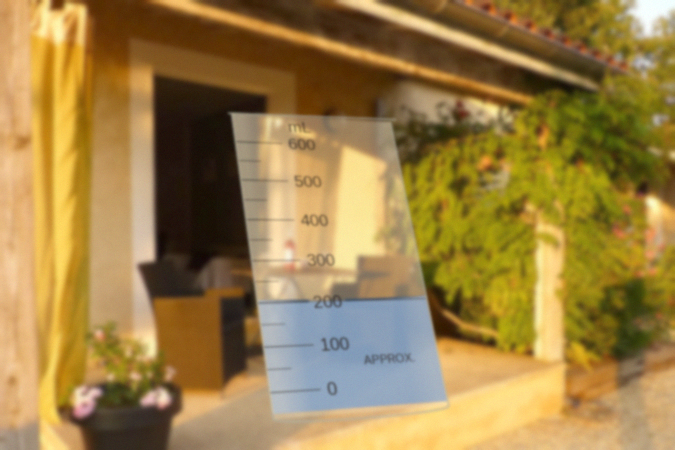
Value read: 200 mL
